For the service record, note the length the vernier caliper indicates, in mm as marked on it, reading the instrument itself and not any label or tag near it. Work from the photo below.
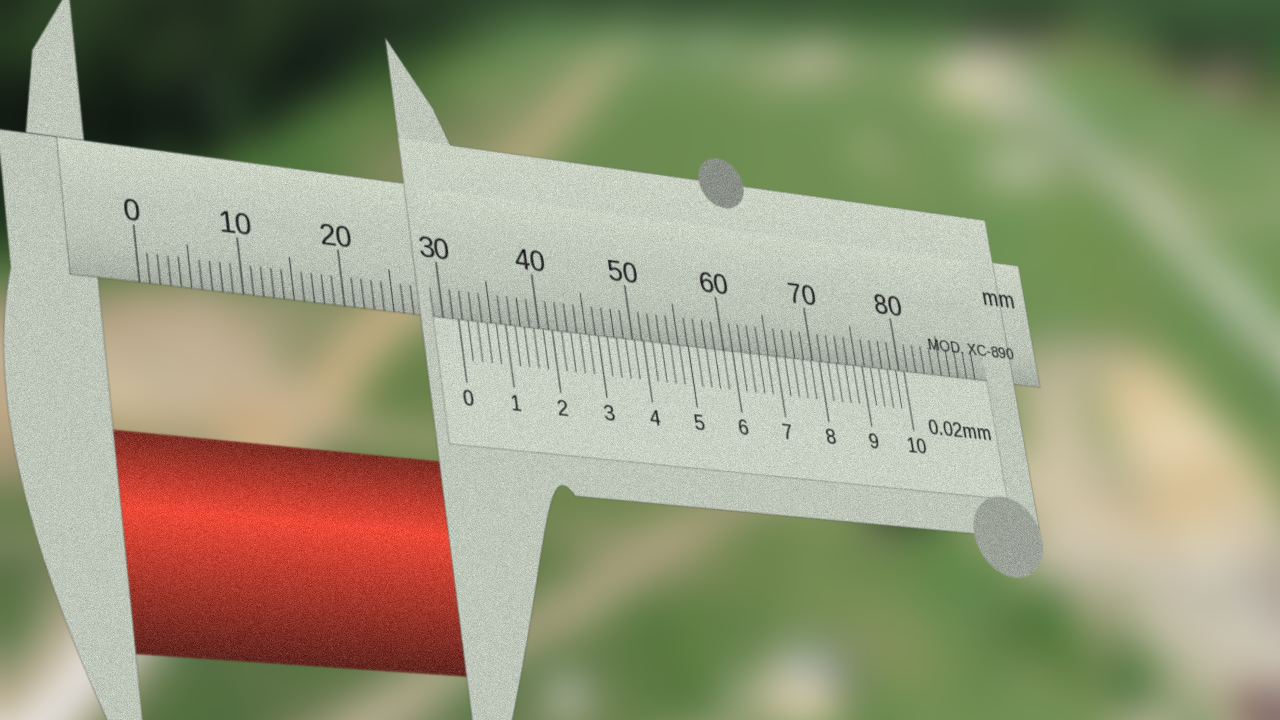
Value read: 31.6 mm
